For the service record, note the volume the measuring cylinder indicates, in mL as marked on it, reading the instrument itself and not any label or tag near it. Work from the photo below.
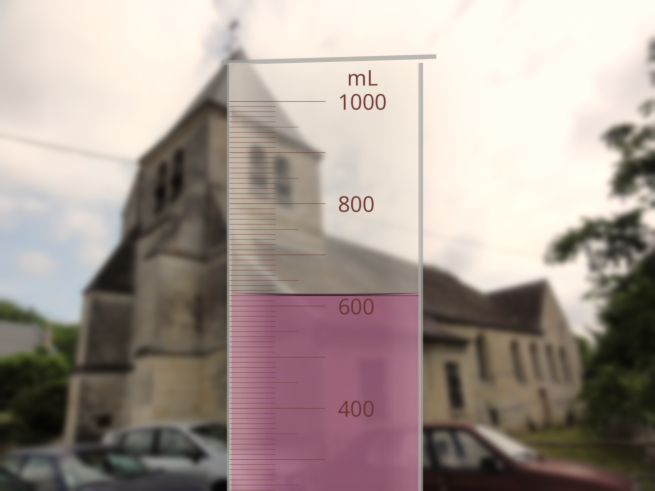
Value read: 620 mL
